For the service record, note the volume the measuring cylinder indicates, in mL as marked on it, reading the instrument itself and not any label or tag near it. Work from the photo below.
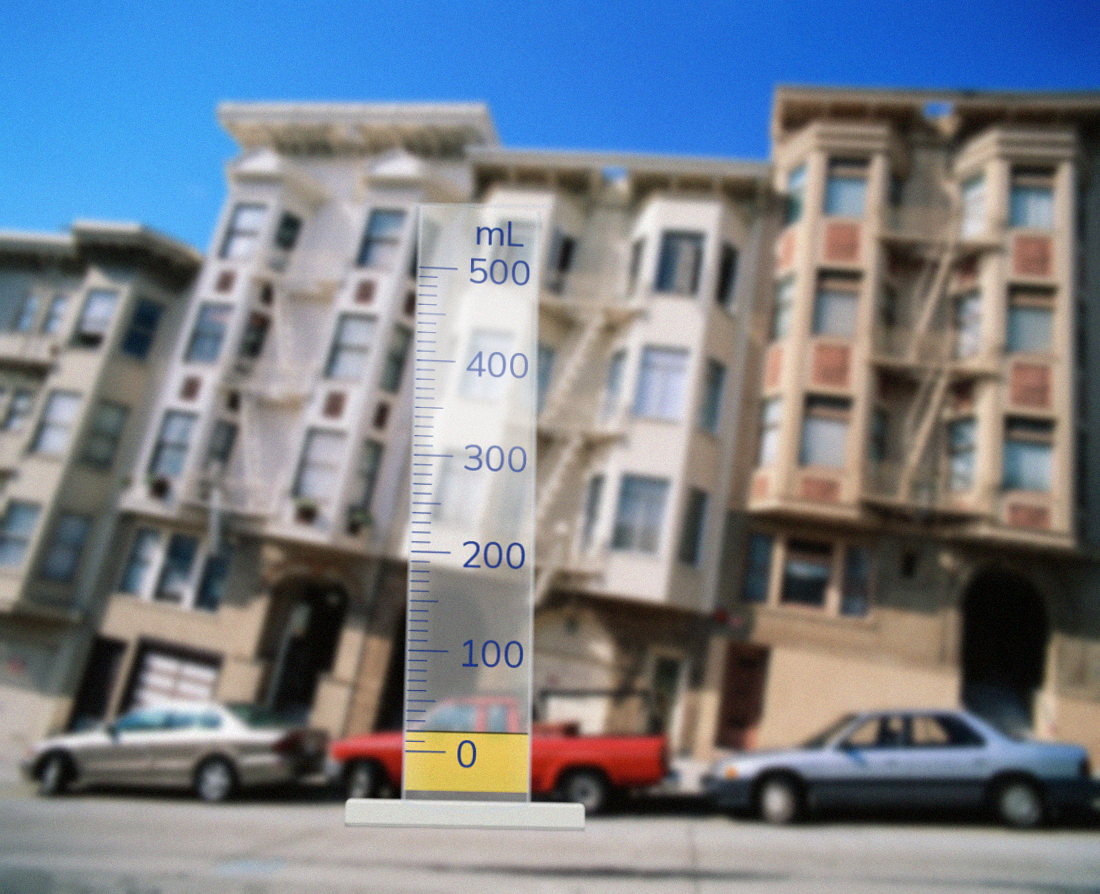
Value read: 20 mL
